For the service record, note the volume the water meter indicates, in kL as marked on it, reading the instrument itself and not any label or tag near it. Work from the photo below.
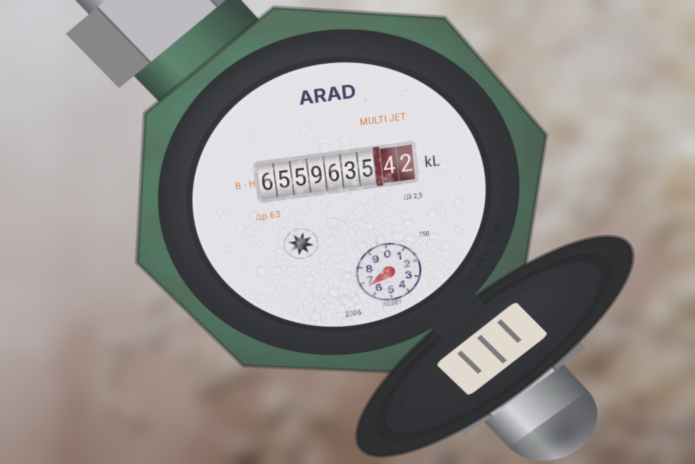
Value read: 6559635.426 kL
